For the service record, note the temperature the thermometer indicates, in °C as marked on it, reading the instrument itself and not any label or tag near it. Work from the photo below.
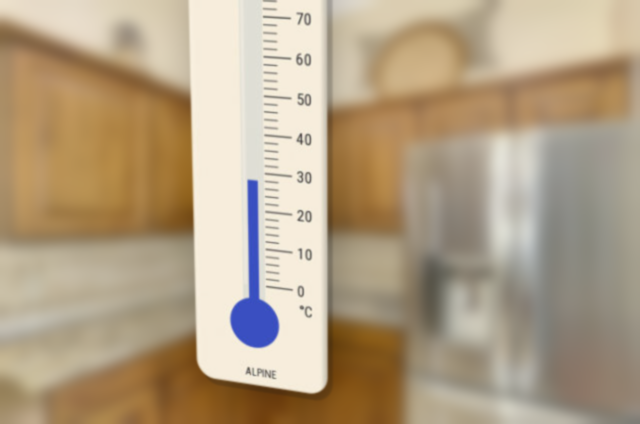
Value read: 28 °C
